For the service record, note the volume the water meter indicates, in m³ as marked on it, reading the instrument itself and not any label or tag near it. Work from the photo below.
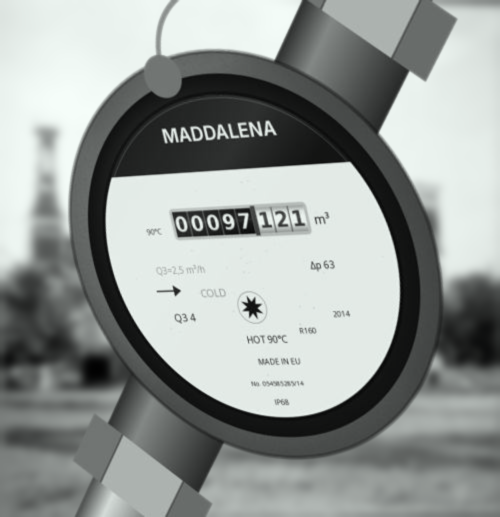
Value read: 97.121 m³
